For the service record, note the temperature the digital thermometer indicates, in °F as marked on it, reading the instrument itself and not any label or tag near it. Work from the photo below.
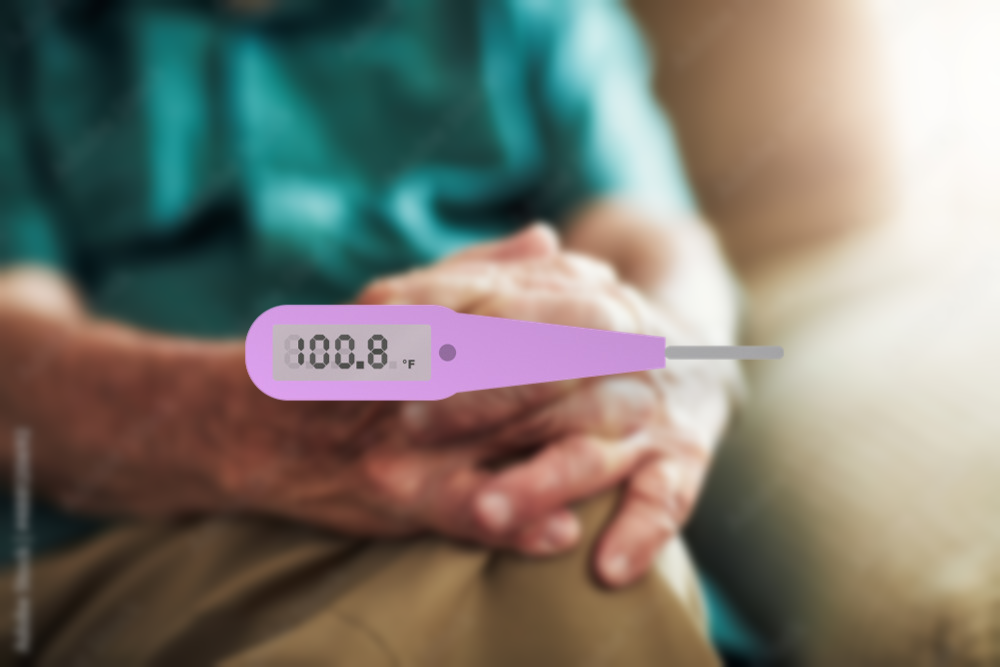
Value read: 100.8 °F
